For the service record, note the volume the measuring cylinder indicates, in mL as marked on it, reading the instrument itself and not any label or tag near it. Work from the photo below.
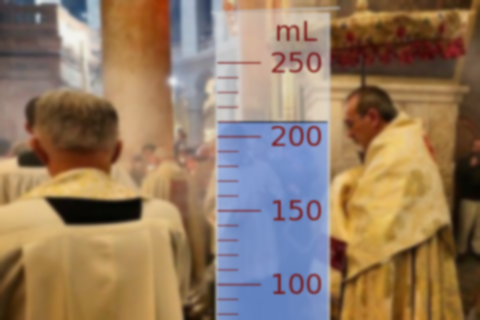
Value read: 210 mL
